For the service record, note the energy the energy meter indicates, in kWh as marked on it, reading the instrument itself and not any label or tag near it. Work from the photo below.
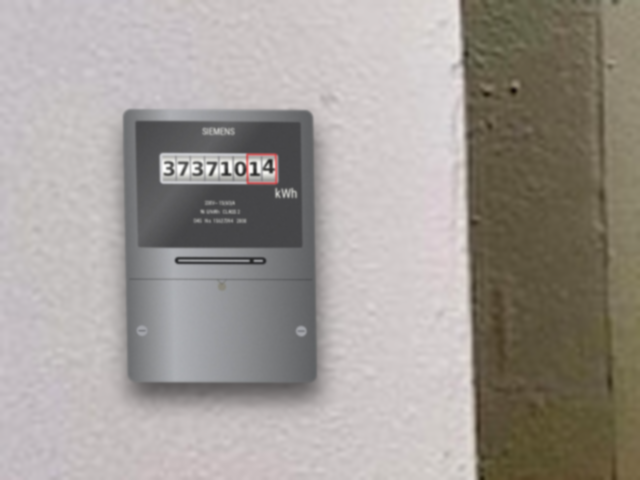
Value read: 373710.14 kWh
